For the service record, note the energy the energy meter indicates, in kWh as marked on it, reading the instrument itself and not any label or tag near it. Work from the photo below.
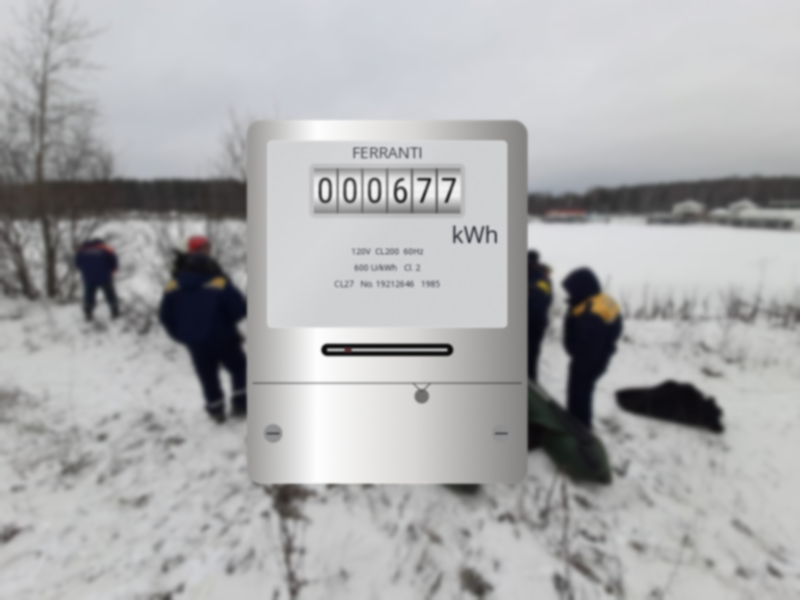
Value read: 677 kWh
